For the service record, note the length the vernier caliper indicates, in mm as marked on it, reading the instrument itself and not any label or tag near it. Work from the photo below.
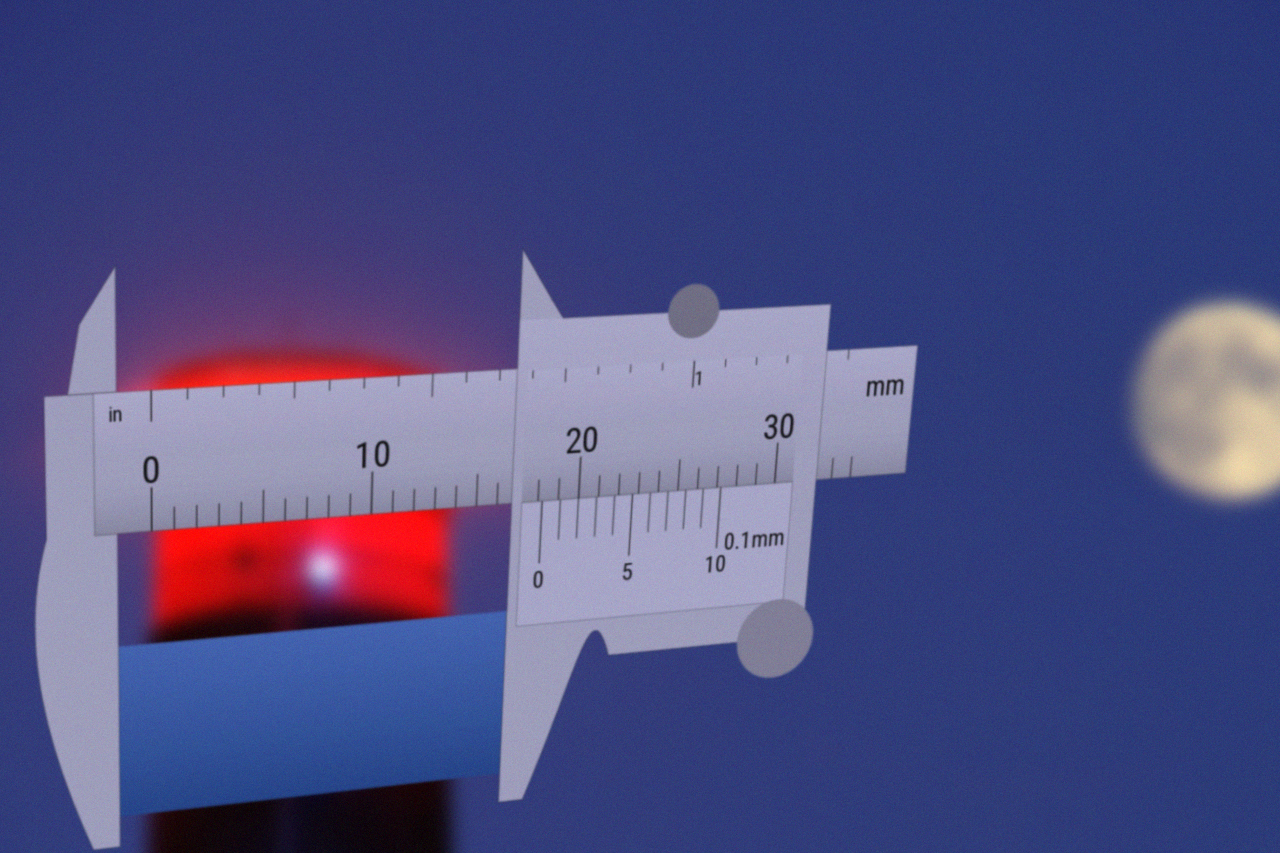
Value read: 18.2 mm
